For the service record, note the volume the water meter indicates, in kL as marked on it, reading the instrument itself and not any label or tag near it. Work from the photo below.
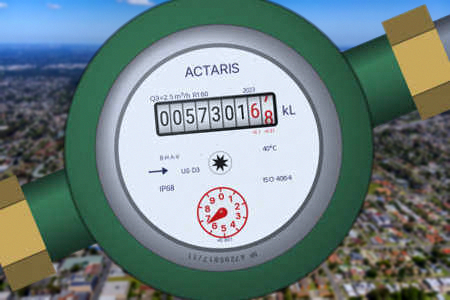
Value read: 57301.676 kL
